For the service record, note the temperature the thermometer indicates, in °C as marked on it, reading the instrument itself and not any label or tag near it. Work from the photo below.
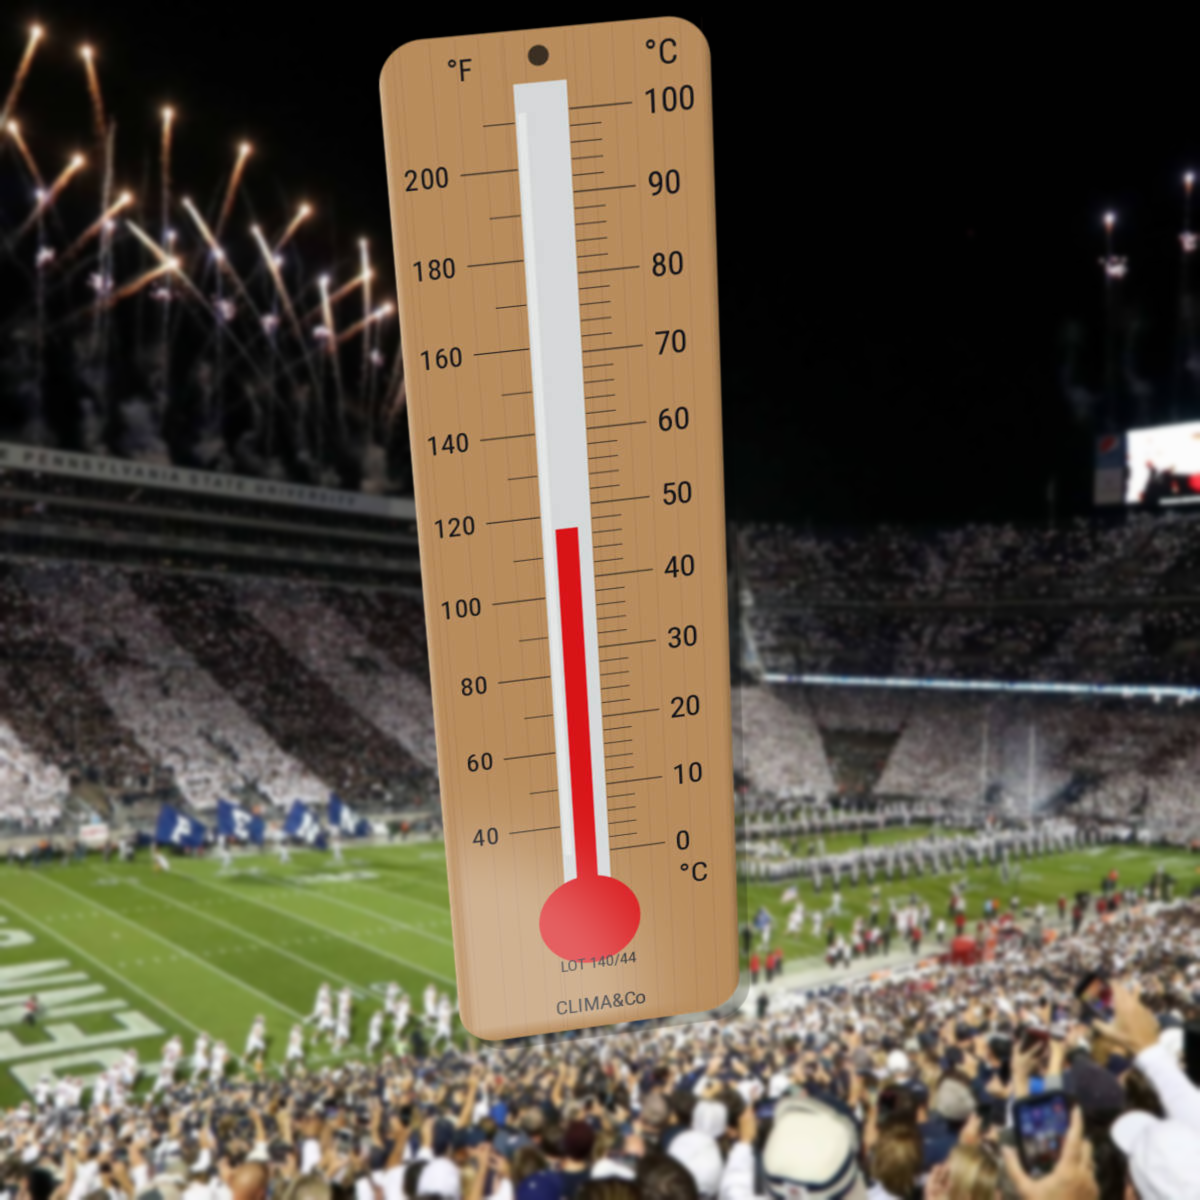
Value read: 47 °C
